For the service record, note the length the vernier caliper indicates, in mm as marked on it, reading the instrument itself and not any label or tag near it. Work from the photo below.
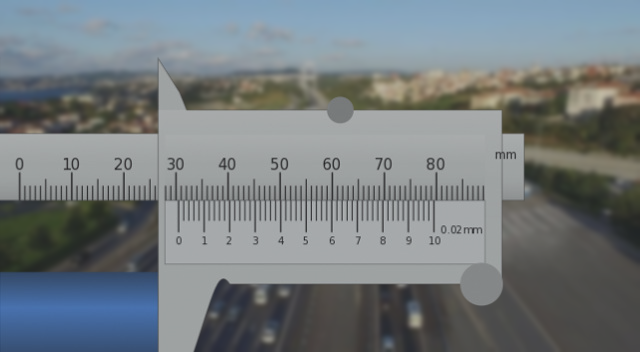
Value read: 30.5 mm
